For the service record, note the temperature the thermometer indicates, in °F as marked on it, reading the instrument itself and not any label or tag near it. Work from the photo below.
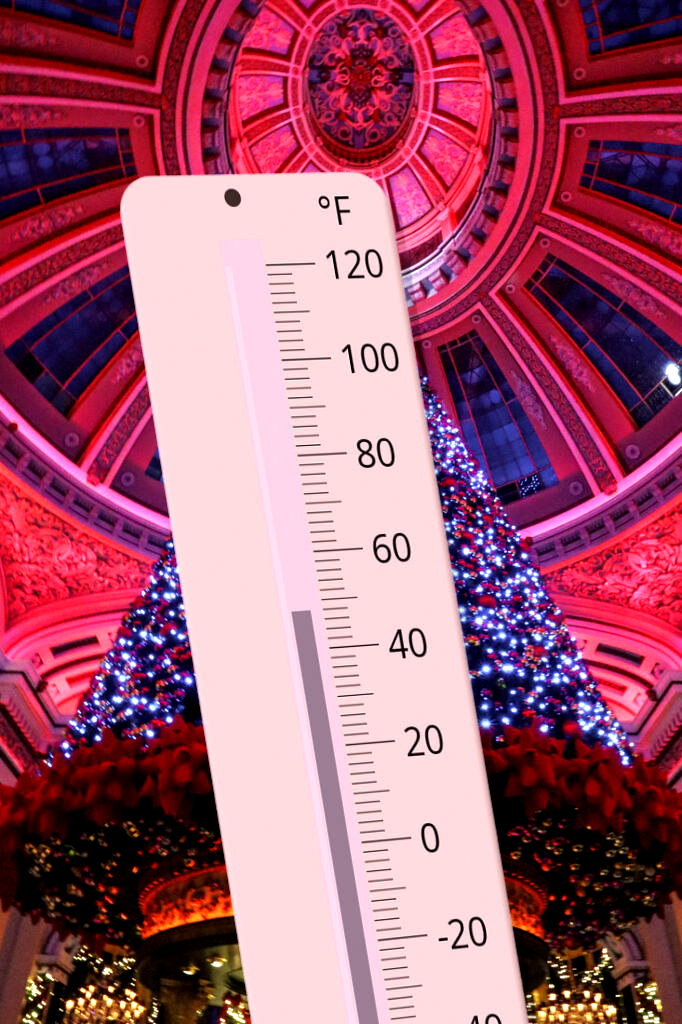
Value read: 48 °F
